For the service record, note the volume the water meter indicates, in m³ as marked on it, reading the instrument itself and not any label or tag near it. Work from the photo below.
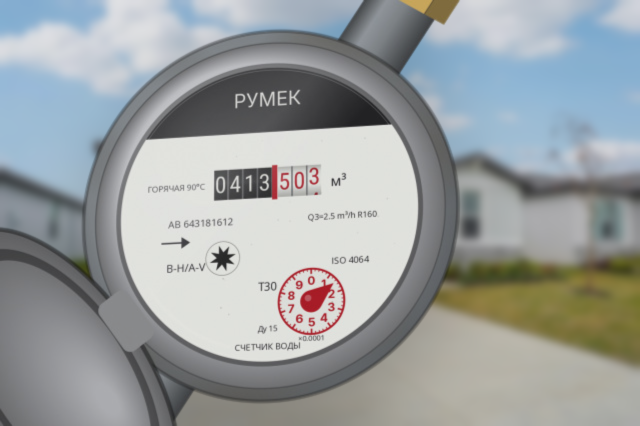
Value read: 413.5031 m³
